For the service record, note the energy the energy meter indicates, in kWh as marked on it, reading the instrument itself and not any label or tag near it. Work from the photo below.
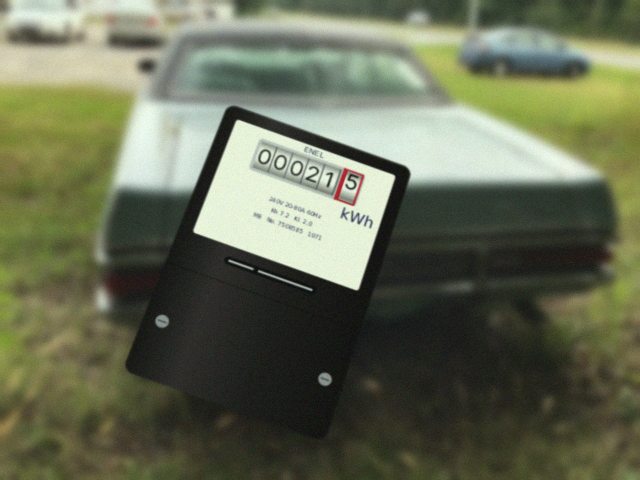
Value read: 21.5 kWh
